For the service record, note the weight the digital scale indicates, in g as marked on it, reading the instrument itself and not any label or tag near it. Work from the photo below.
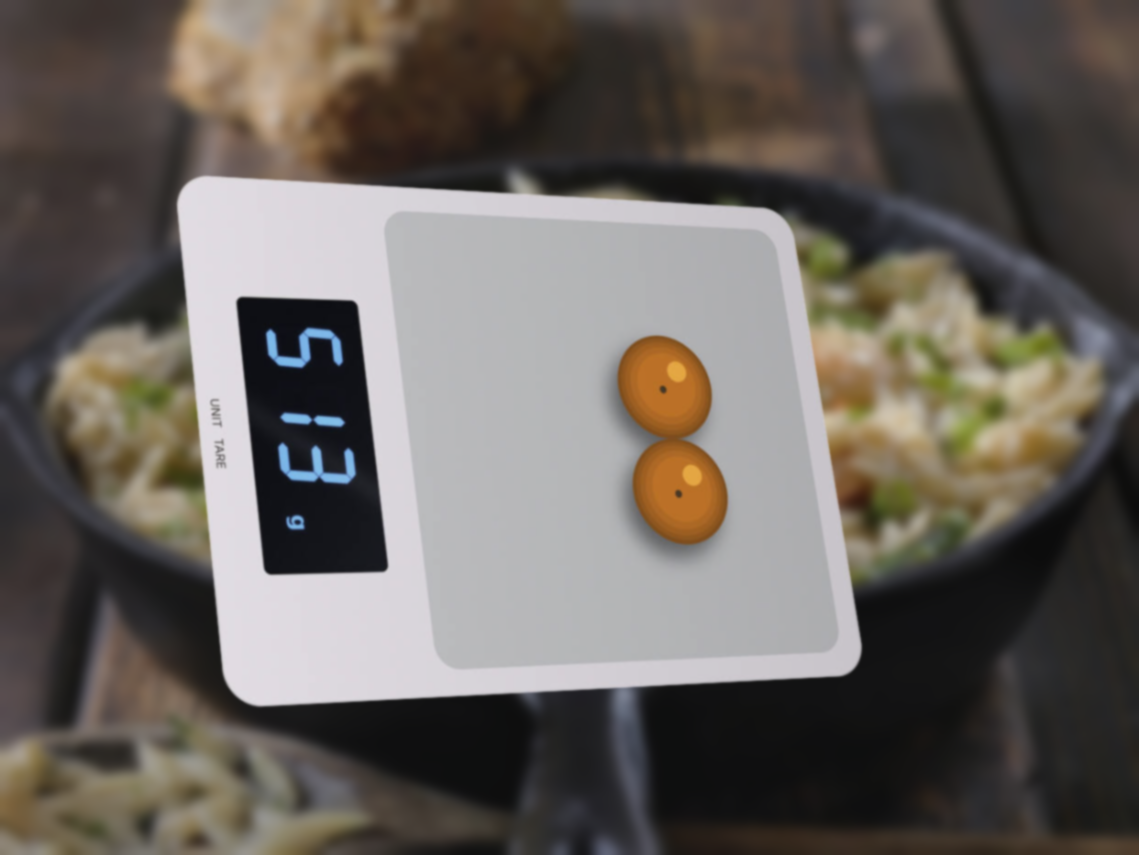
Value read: 513 g
